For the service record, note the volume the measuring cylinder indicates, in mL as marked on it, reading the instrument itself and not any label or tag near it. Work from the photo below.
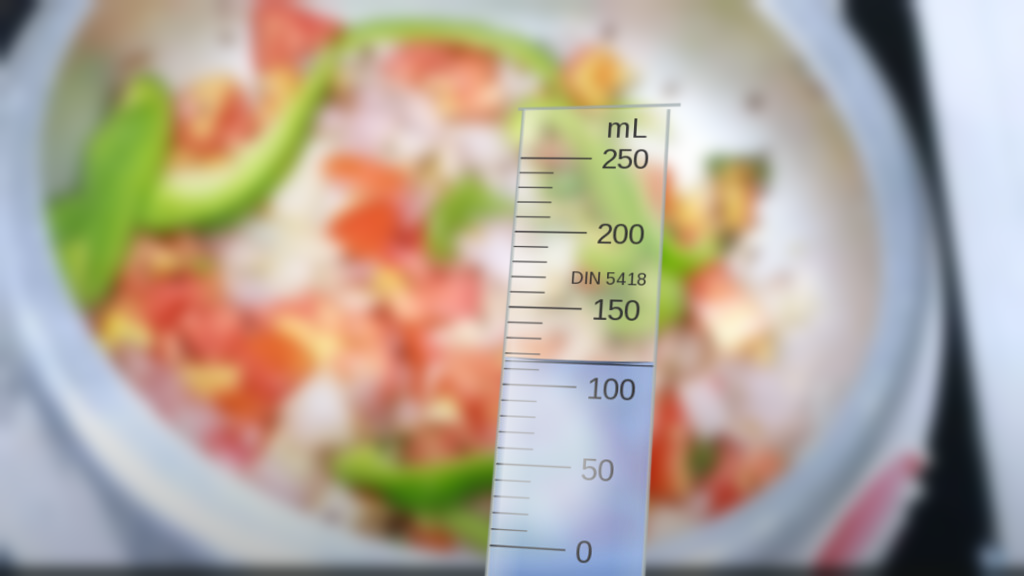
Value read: 115 mL
